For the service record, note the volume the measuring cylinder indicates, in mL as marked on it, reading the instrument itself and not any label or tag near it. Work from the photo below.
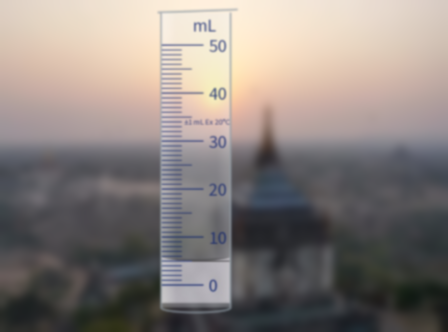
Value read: 5 mL
